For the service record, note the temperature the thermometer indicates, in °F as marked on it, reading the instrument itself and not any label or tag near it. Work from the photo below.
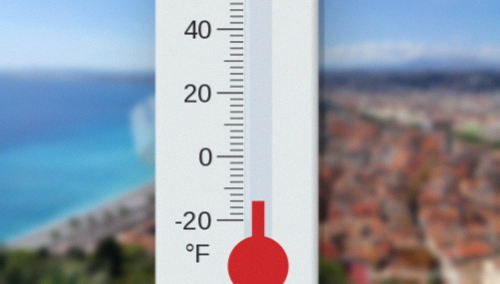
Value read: -14 °F
